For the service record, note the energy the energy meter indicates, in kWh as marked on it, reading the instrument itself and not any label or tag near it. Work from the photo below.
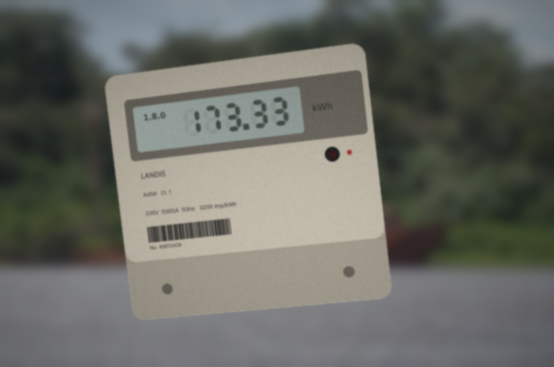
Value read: 173.33 kWh
